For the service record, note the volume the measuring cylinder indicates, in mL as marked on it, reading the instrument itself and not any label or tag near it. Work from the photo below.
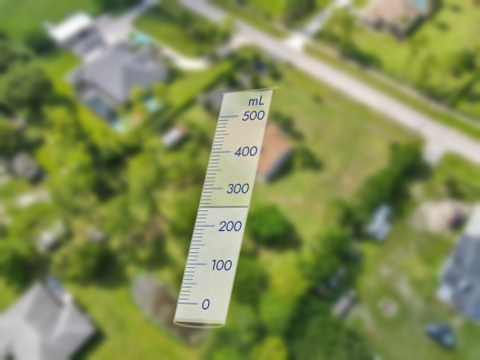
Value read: 250 mL
